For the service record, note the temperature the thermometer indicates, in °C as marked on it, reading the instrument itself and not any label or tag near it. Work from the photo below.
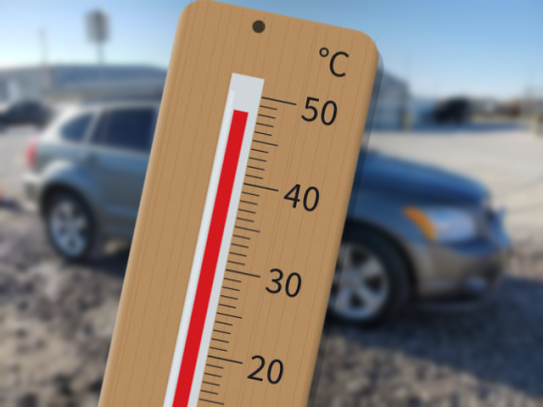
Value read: 48 °C
